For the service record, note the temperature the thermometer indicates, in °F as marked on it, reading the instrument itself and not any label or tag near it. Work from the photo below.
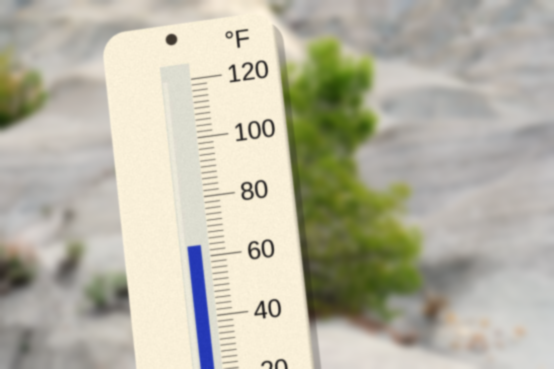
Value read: 64 °F
